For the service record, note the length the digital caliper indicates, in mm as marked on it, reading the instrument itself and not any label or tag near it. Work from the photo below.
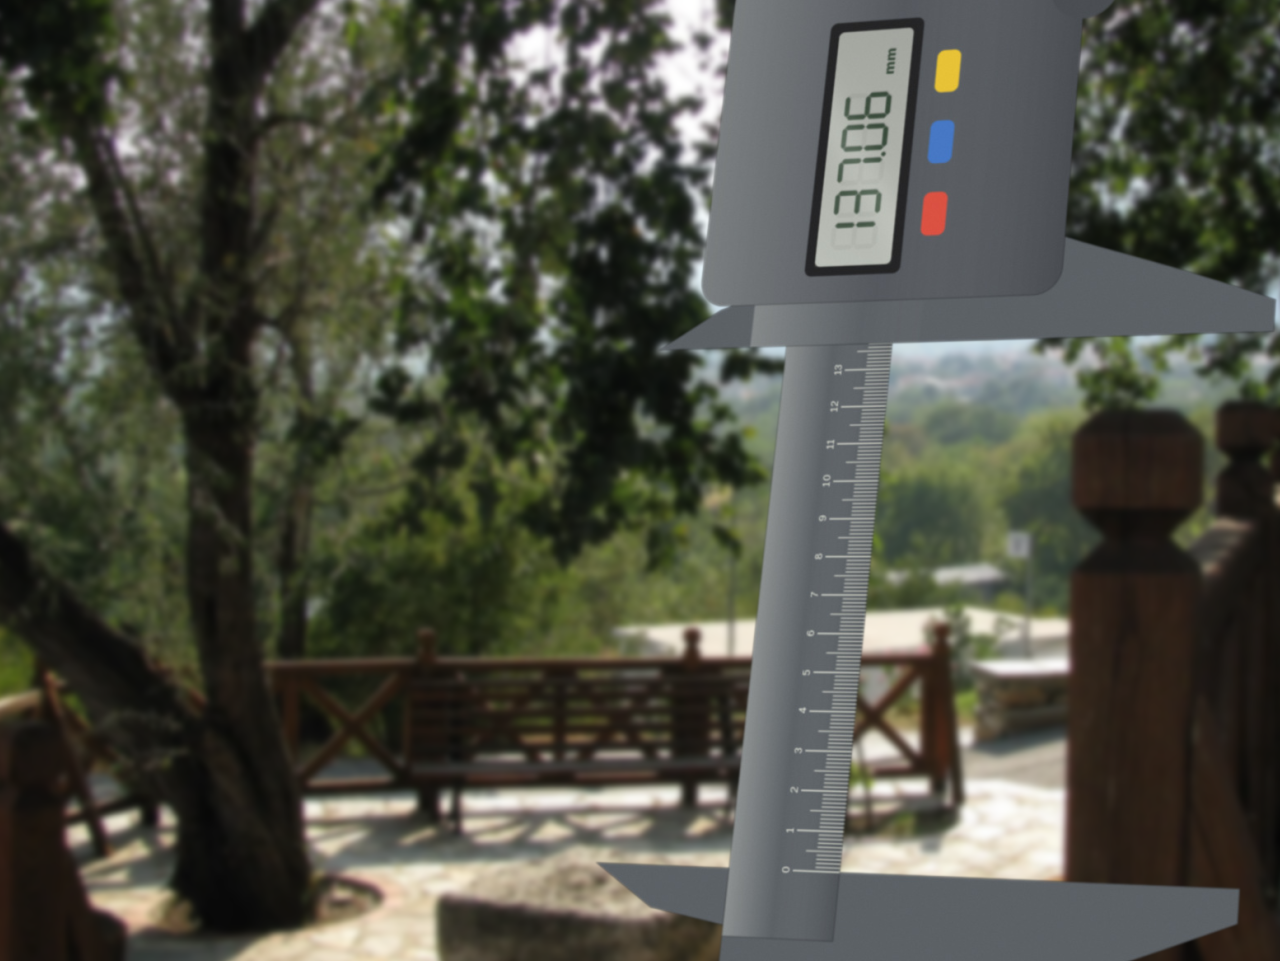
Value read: 137.06 mm
